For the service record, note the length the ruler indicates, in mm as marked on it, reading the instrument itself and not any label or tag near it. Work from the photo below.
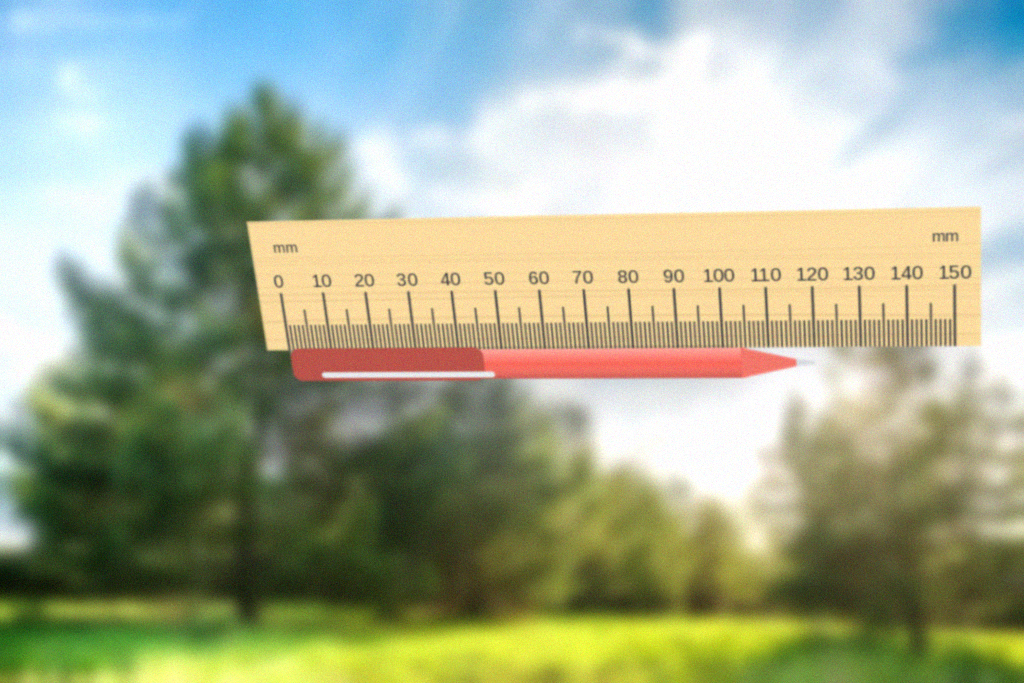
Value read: 120 mm
